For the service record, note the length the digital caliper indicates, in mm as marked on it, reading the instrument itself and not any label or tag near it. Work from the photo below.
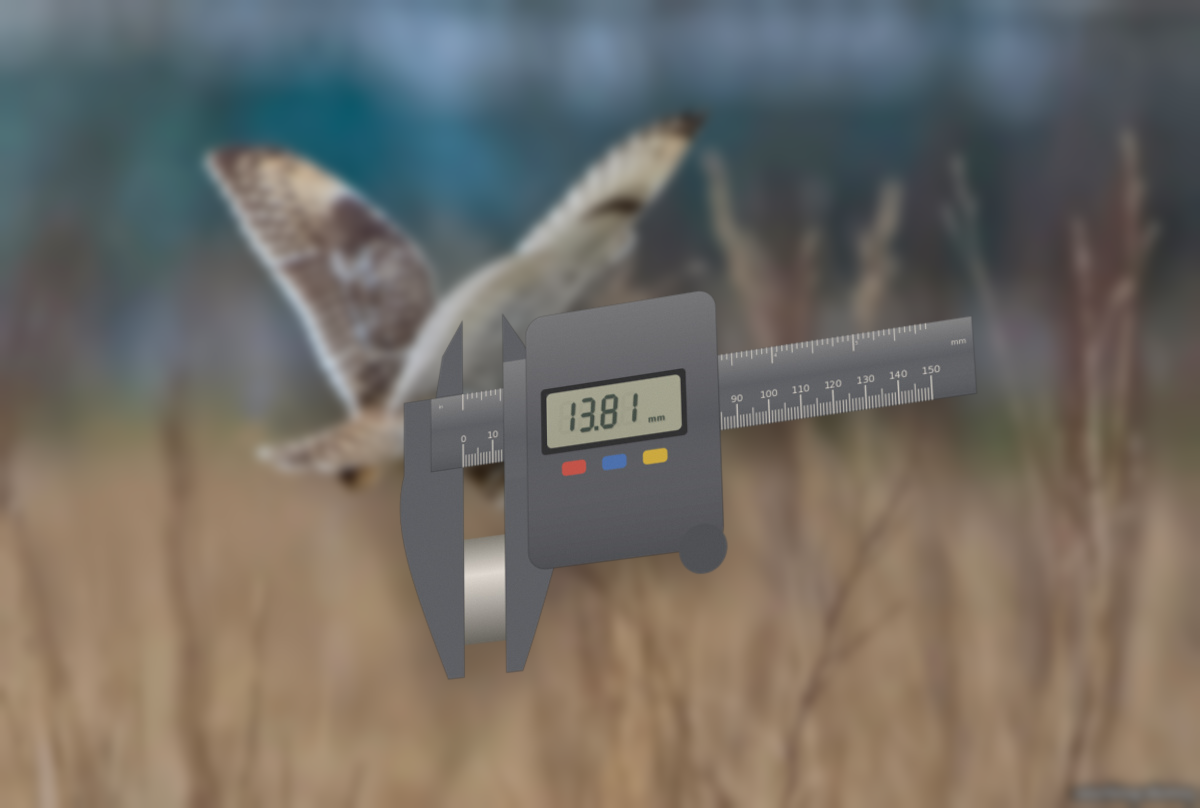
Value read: 13.81 mm
